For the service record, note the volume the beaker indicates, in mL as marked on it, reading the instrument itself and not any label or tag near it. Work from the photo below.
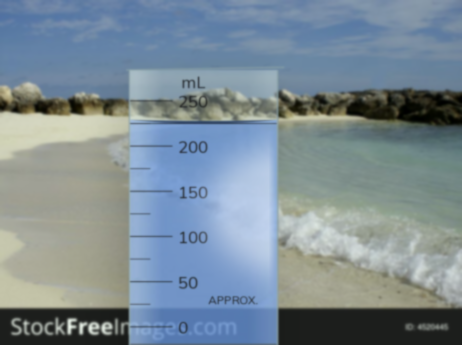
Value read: 225 mL
